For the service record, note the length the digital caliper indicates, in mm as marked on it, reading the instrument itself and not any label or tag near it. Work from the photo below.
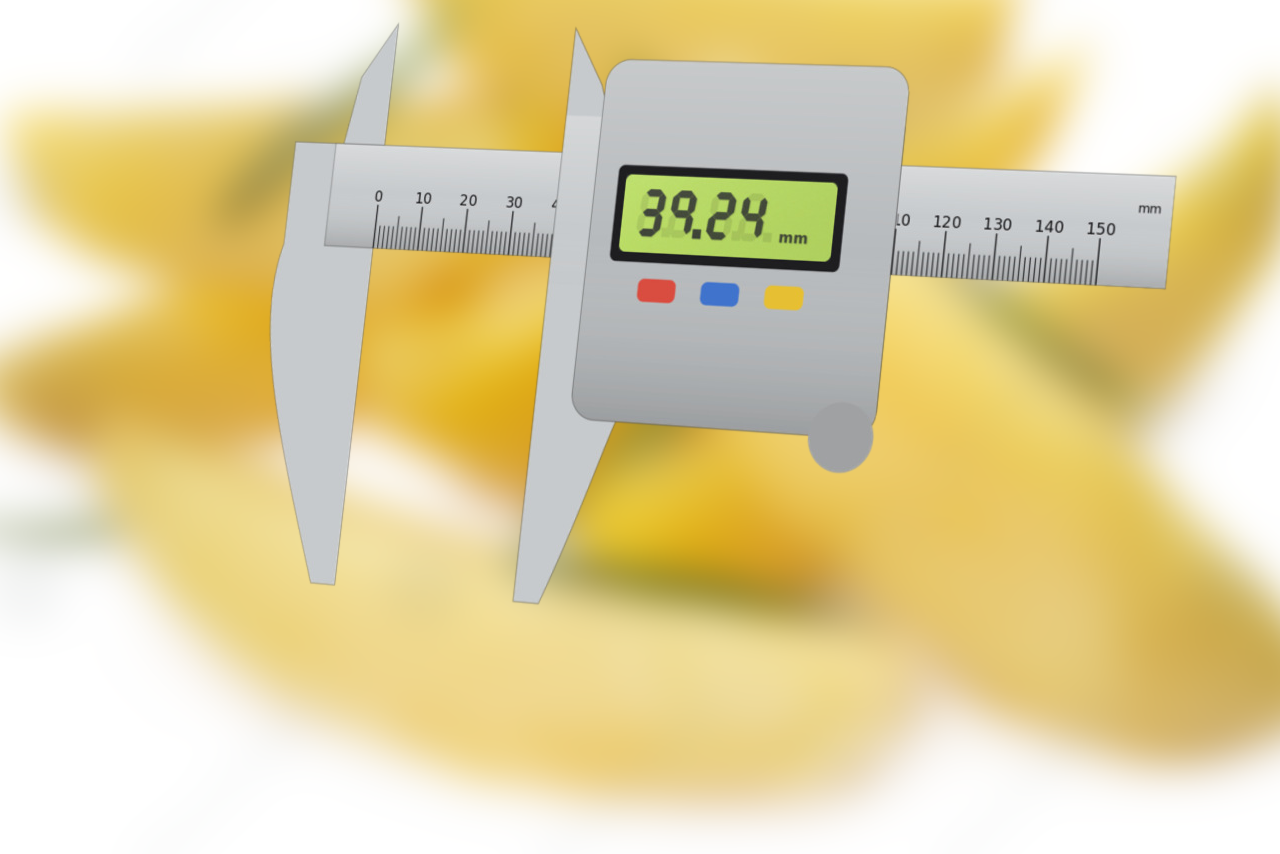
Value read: 39.24 mm
